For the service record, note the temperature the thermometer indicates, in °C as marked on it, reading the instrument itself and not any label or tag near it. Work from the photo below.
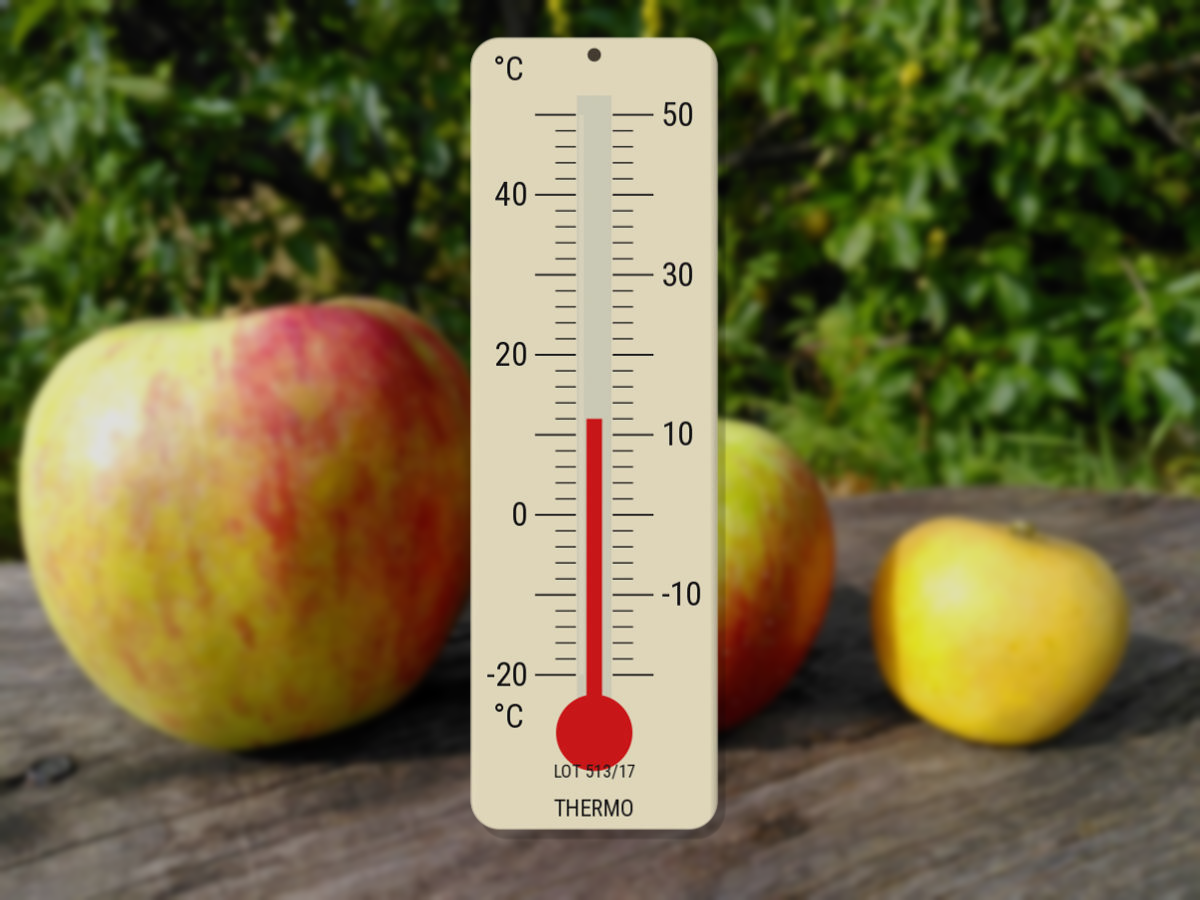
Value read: 12 °C
